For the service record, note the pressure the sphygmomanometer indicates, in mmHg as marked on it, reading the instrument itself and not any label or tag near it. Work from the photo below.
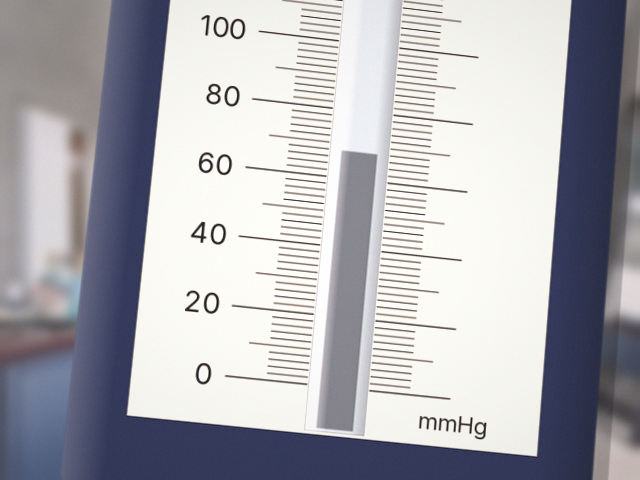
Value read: 68 mmHg
